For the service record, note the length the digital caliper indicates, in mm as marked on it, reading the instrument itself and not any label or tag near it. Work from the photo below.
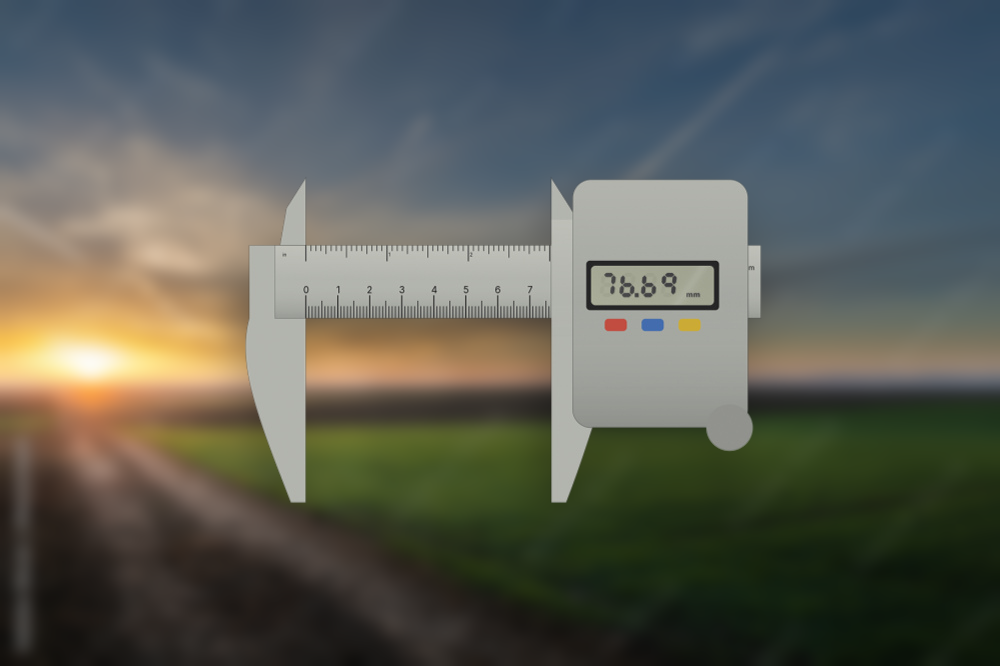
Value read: 76.69 mm
